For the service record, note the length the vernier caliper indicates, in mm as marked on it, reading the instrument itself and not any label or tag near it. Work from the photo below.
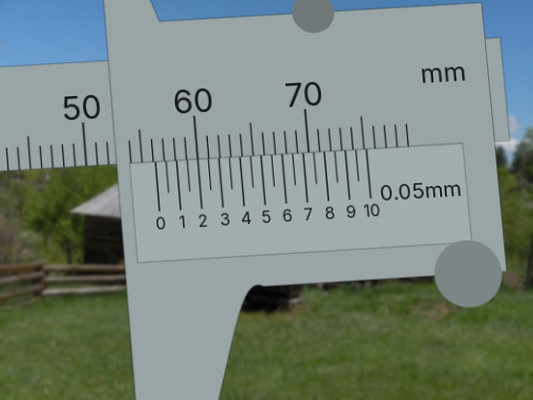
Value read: 56.2 mm
